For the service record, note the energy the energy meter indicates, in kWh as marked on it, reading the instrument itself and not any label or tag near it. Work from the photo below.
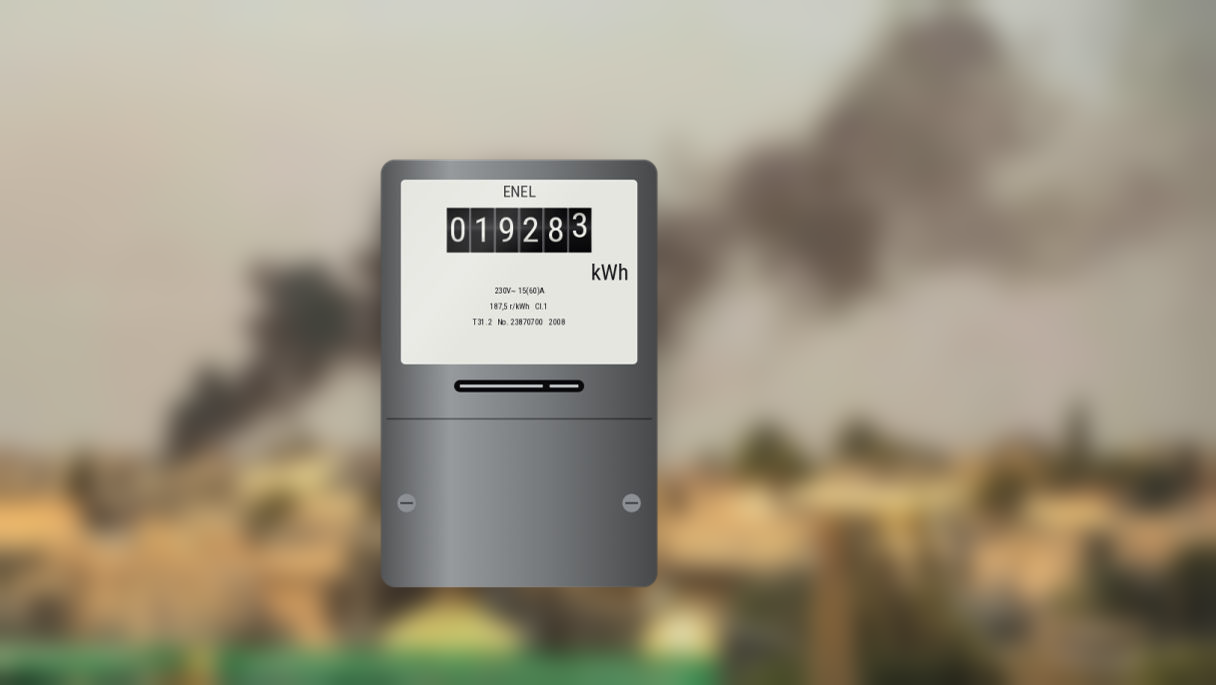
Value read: 19283 kWh
